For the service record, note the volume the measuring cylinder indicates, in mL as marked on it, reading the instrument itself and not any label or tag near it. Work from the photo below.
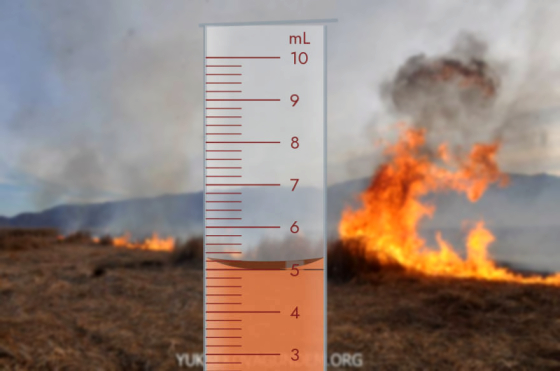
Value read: 5 mL
